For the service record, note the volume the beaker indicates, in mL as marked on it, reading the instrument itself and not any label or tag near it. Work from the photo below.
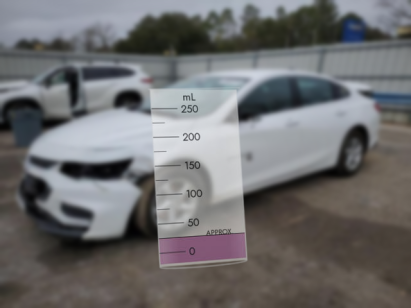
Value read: 25 mL
